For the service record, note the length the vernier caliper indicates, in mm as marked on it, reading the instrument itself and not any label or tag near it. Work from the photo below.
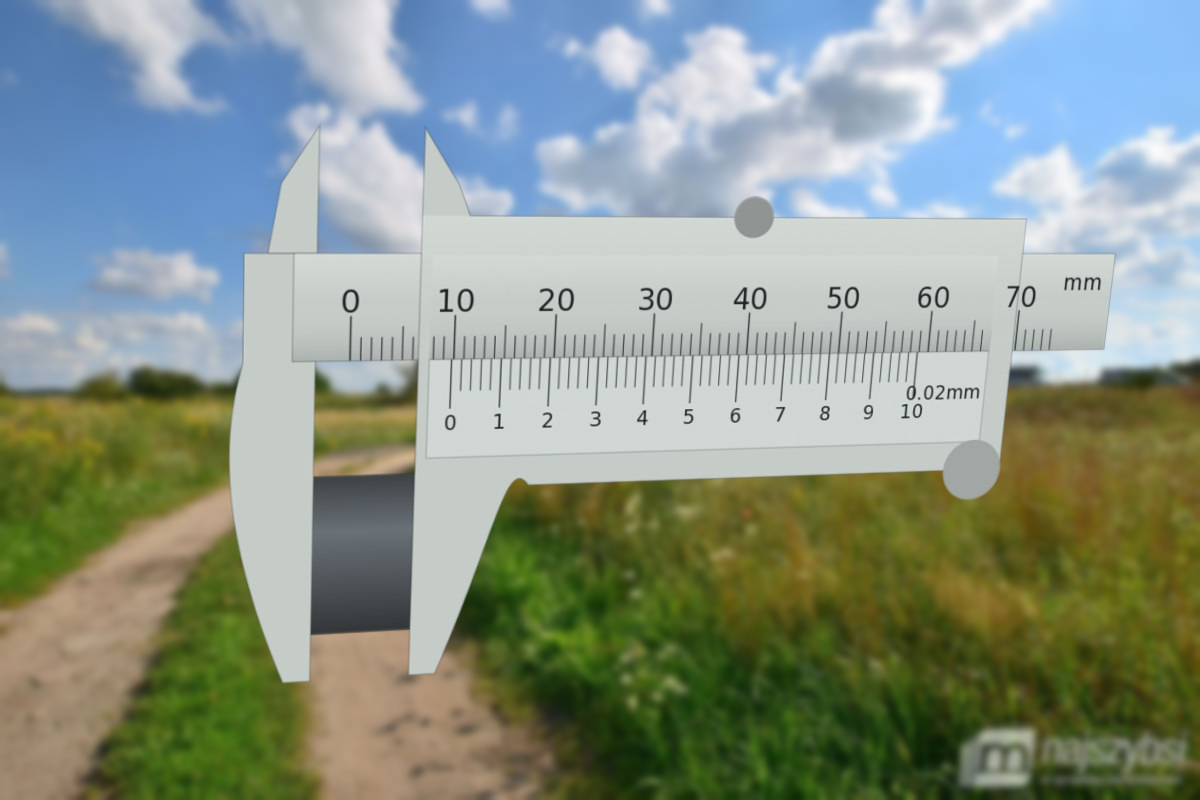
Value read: 9.8 mm
